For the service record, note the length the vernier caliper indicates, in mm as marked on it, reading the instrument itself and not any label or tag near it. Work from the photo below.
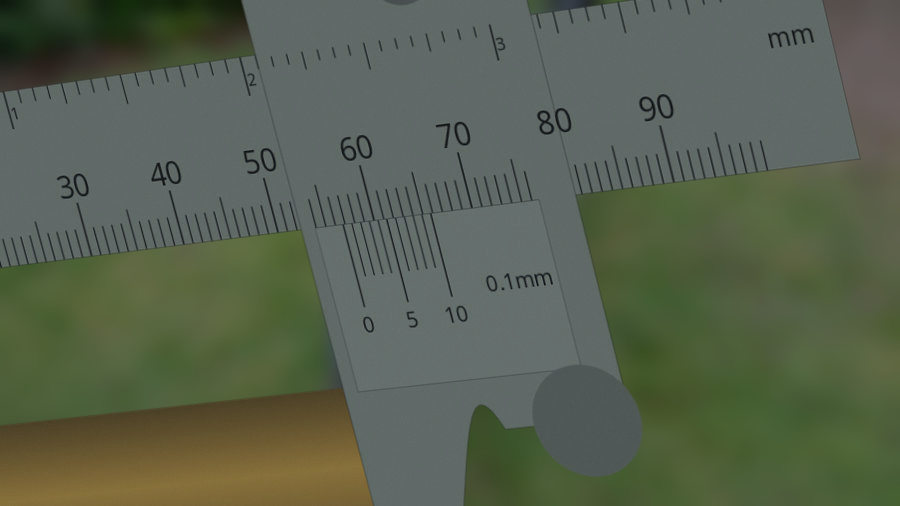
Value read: 56.8 mm
